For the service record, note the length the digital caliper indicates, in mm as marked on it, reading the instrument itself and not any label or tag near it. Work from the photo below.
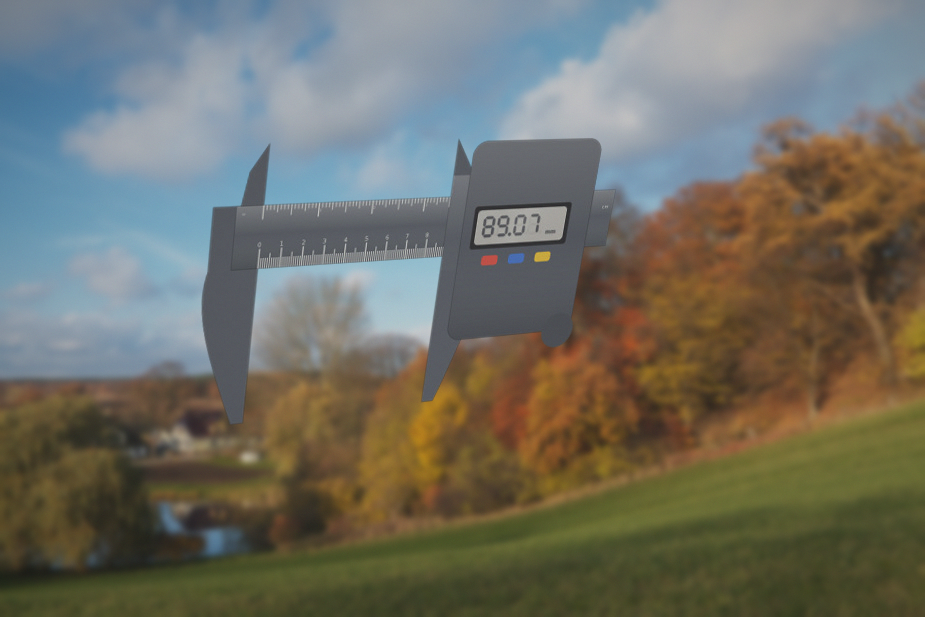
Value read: 89.07 mm
